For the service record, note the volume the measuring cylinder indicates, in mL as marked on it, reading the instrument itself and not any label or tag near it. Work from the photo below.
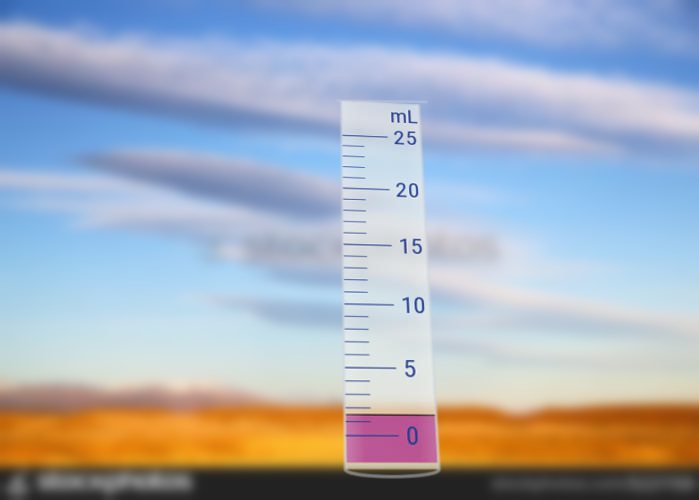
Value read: 1.5 mL
